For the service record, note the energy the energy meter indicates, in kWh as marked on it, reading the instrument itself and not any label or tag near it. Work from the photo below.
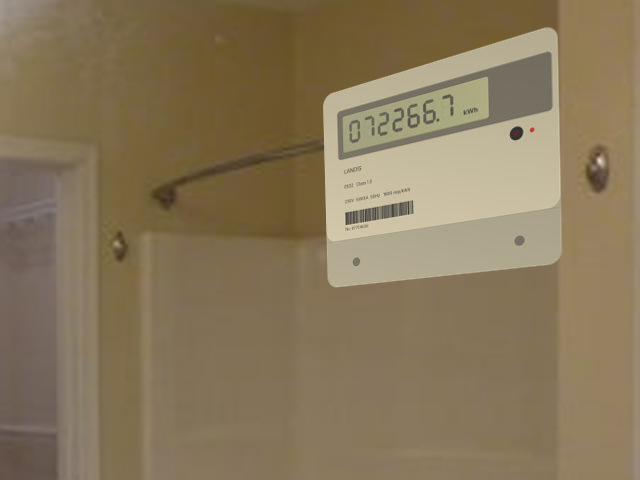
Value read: 72266.7 kWh
